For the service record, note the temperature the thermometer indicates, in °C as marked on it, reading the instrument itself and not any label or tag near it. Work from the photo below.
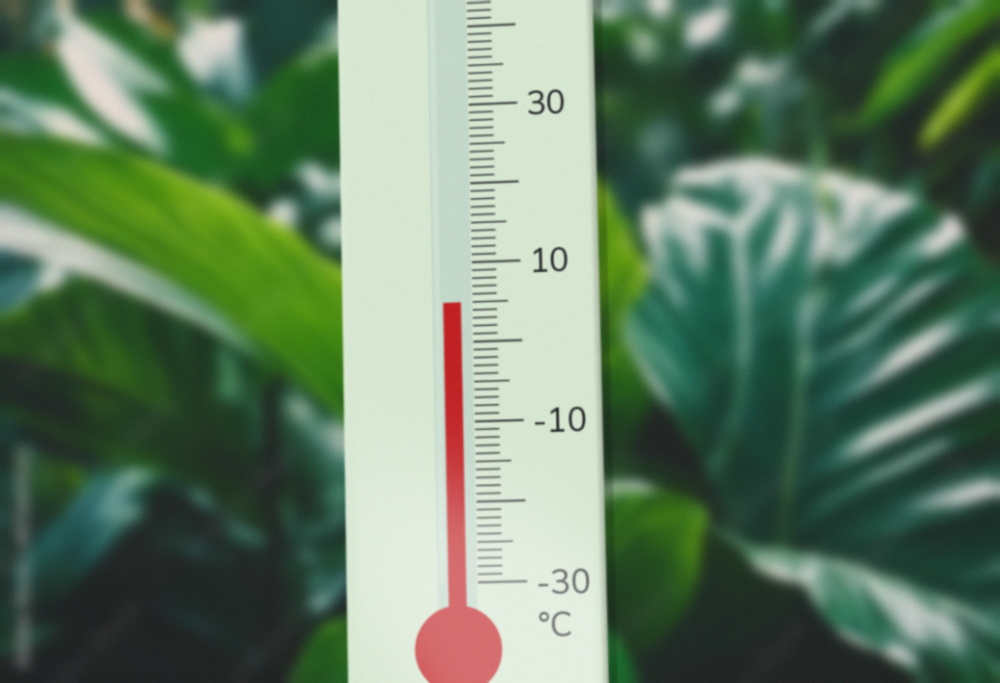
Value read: 5 °C
